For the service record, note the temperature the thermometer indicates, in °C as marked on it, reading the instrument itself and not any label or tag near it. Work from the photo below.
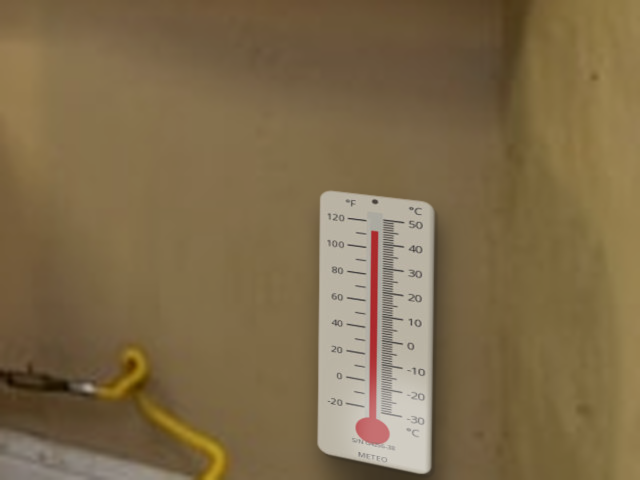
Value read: 45 °C
